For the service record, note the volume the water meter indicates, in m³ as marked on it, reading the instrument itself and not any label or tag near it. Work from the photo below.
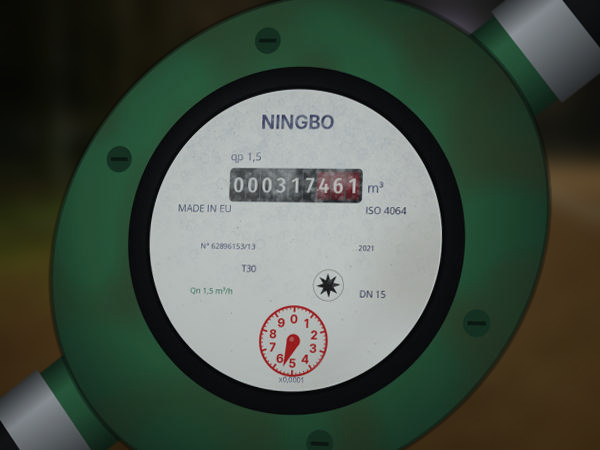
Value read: 317.4615 m³
